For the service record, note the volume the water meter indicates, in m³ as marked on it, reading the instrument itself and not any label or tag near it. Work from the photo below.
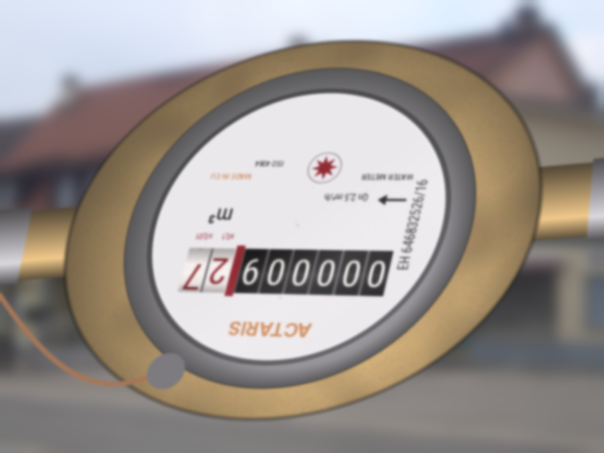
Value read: 9.27 m³
